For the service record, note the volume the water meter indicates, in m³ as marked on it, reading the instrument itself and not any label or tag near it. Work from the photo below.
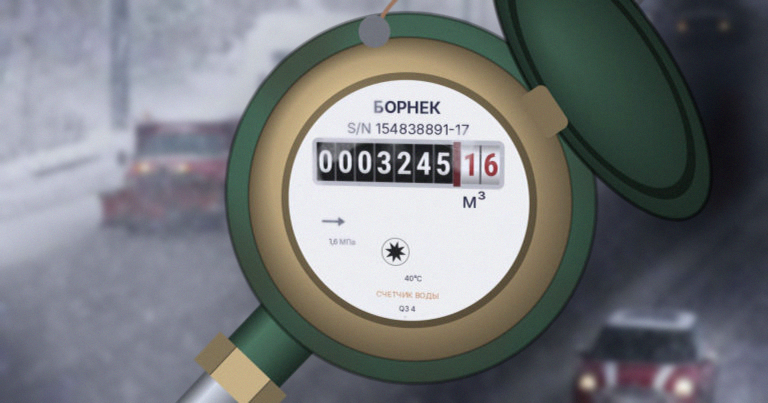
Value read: 3245.16 m³
